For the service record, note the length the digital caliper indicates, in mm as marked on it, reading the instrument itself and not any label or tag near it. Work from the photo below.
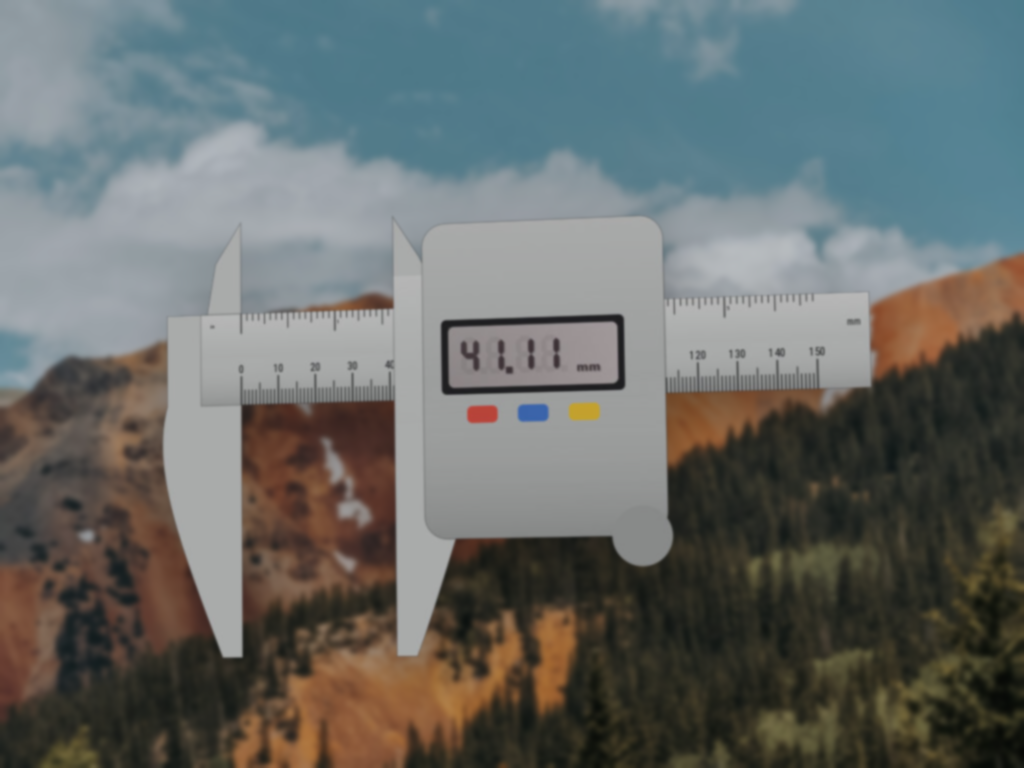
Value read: 41.11 mm
